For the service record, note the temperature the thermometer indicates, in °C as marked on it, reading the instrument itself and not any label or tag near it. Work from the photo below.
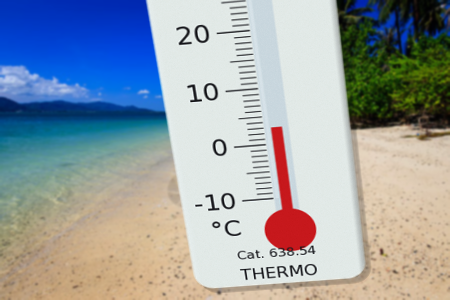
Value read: 3 °C
